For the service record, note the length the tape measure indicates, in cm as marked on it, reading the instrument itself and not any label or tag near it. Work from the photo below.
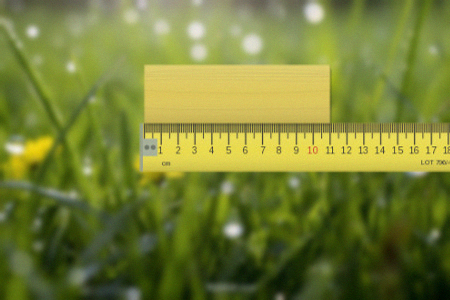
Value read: 11 cm
